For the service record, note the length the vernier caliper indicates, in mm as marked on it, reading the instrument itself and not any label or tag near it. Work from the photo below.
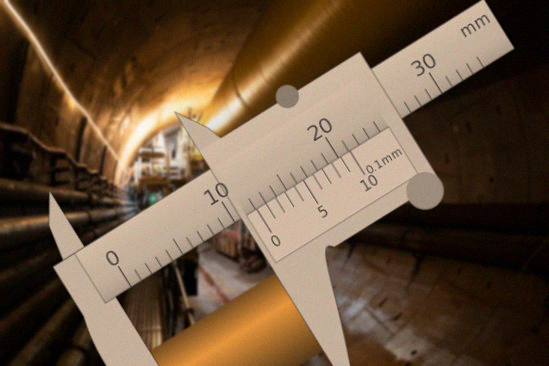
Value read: 12.1 mm
